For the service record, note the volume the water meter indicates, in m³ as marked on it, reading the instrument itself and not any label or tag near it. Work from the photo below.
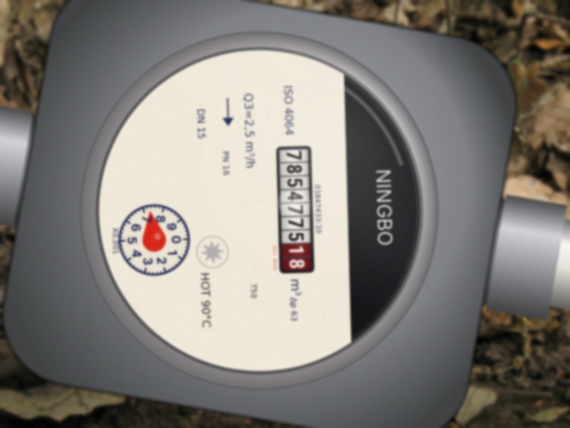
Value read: 7854775.187 m³
